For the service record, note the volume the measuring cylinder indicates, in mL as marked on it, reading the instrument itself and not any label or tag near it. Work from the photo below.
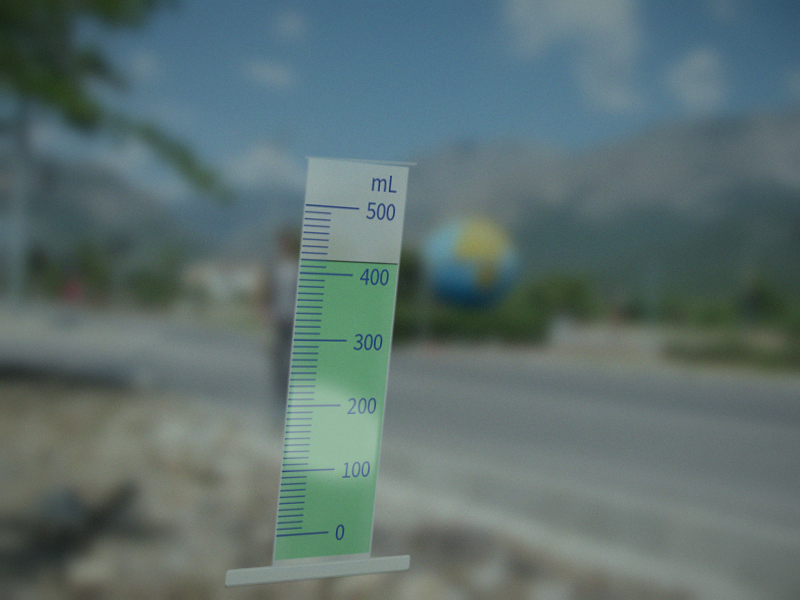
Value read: 420 mL
